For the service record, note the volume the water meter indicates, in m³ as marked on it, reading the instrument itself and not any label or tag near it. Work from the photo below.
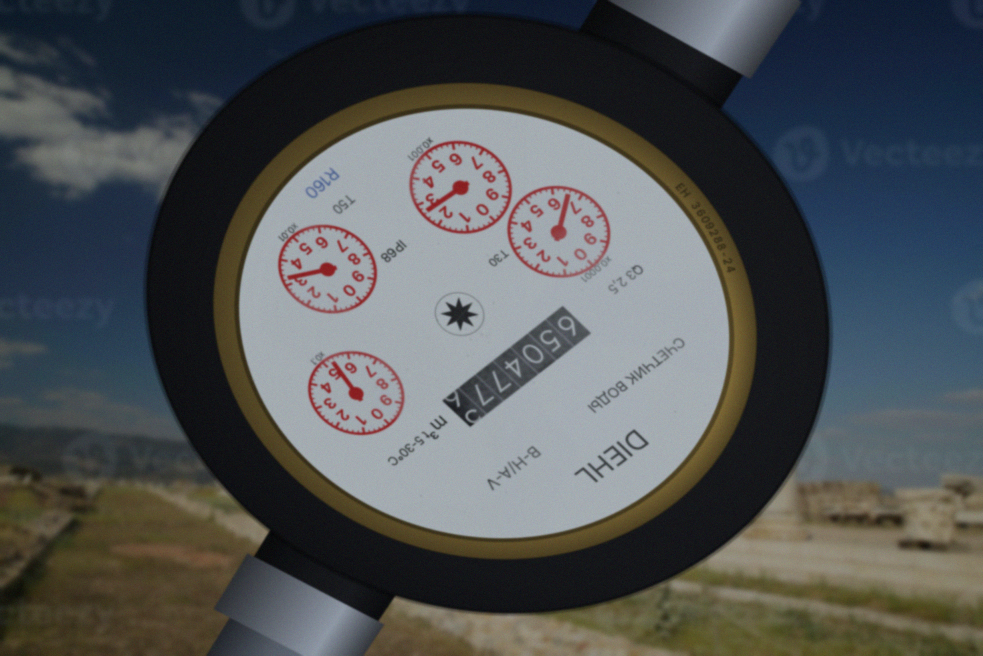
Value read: 6504775.5326 m³
